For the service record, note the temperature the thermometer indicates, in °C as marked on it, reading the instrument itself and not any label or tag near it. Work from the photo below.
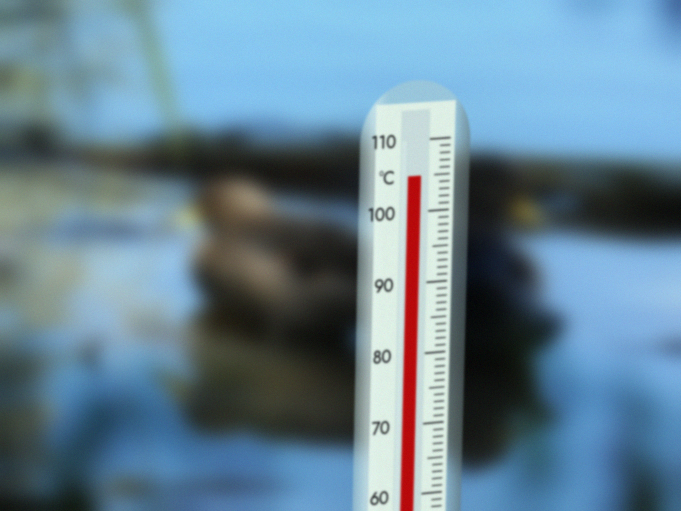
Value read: 105 °C
